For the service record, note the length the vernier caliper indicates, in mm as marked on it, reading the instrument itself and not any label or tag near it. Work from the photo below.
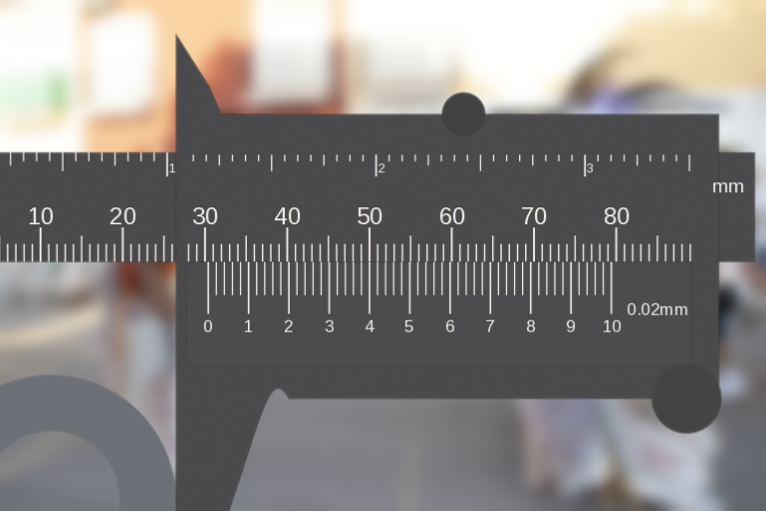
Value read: 30.4 mm
